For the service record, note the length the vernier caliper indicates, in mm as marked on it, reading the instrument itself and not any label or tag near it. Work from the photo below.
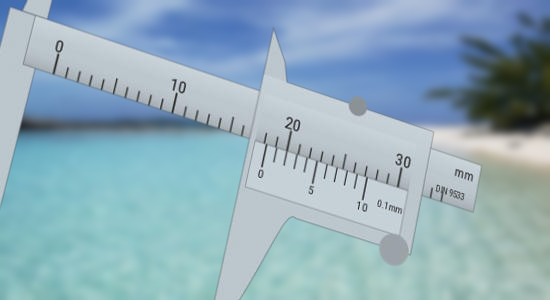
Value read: 18.2 mm
